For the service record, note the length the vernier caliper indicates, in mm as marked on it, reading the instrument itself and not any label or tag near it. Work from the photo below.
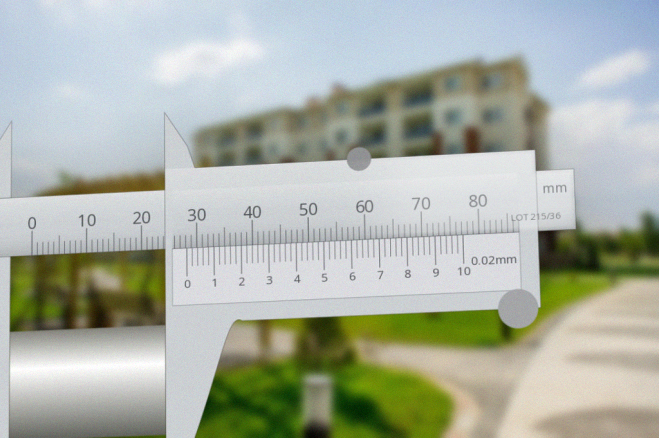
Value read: 28.2 mm
